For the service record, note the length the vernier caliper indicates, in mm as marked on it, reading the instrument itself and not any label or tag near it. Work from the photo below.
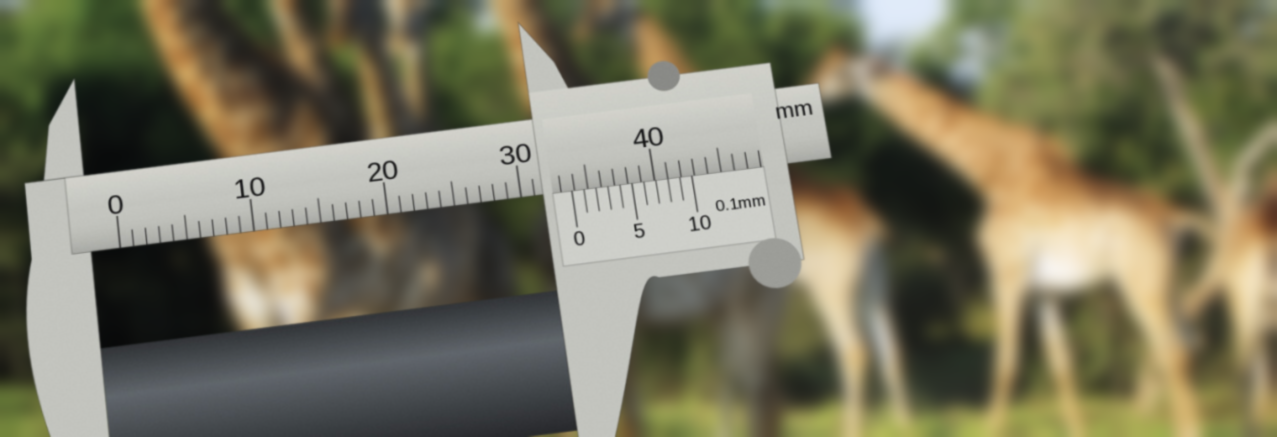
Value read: 33.8 mm
